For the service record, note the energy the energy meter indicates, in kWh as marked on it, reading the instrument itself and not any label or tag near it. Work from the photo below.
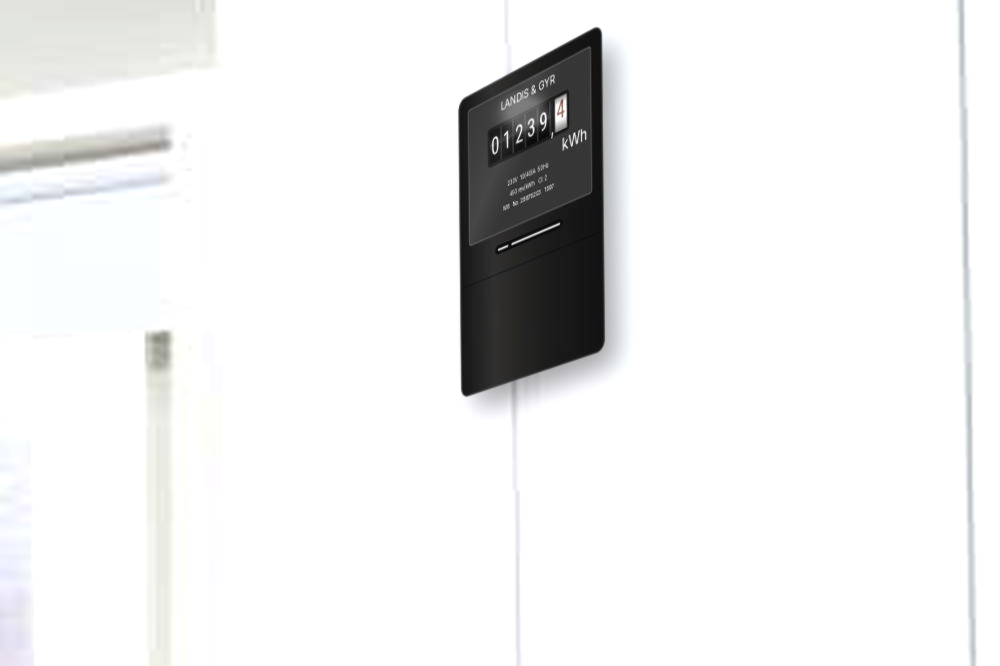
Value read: 1239.4 kWh
